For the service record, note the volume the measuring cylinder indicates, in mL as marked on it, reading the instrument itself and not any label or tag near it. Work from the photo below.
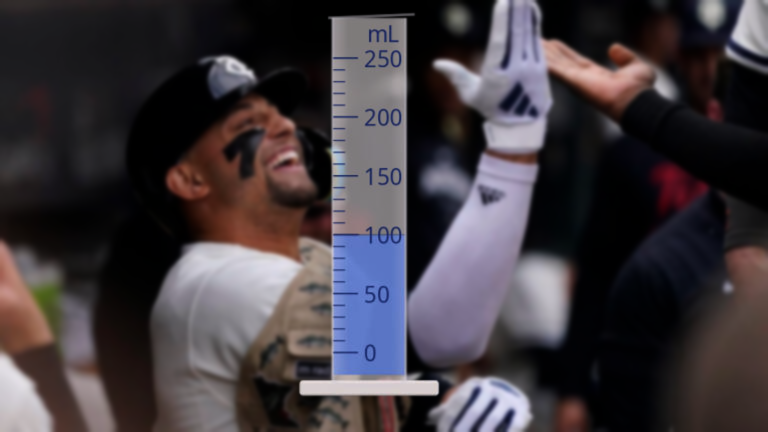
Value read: 100 mL
